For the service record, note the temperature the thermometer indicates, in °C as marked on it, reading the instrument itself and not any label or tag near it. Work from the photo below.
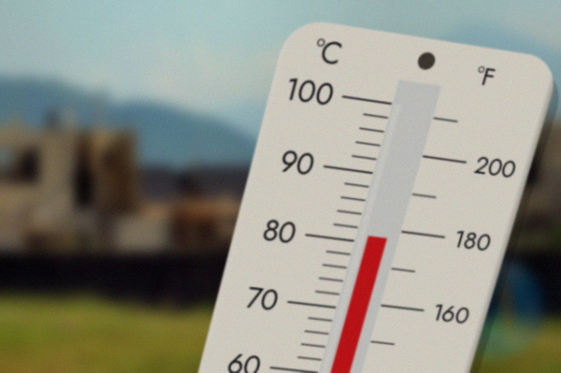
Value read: 81 °C
